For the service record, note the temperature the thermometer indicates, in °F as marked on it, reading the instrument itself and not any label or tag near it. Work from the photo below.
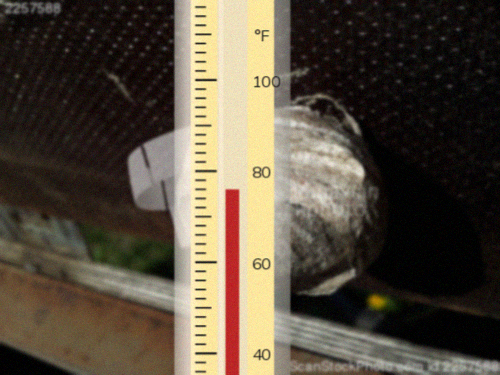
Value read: 76 °F
